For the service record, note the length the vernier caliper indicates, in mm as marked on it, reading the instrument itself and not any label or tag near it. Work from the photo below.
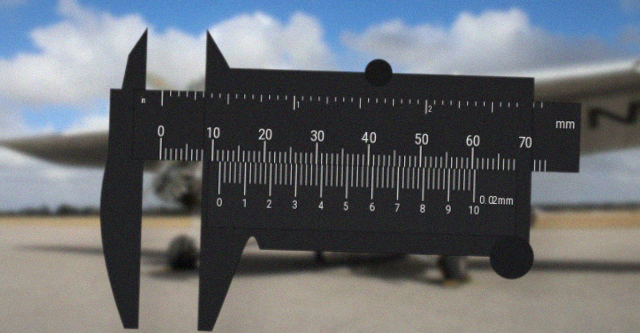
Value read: 11.5 mm
